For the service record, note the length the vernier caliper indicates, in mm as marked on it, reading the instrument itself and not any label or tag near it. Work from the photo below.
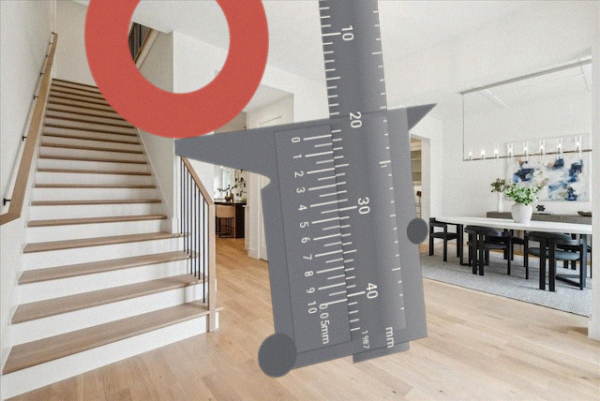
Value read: 21.4 mm
